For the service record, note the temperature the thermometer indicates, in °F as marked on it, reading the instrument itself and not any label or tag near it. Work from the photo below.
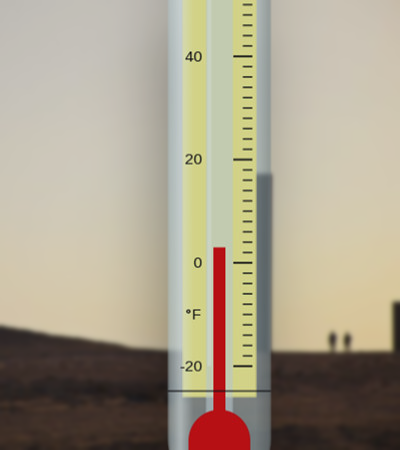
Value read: 3 °F
